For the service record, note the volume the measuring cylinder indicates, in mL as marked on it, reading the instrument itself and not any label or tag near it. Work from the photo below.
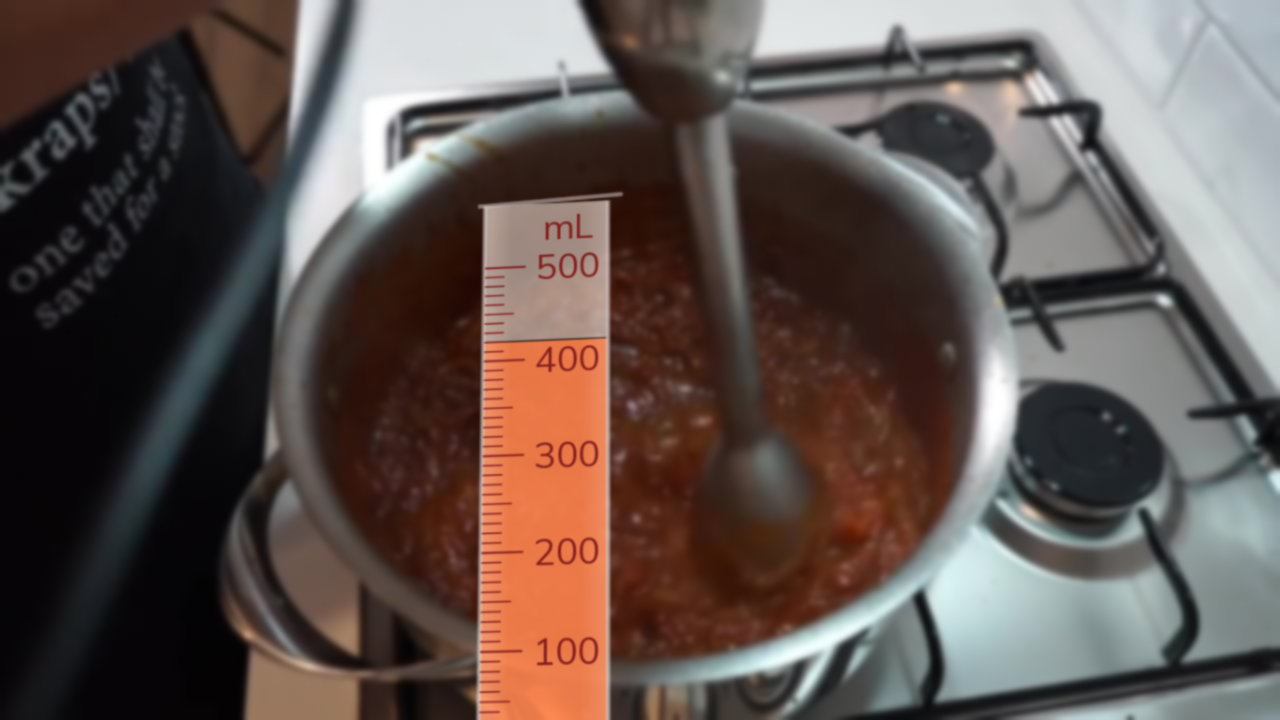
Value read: 420 mL
